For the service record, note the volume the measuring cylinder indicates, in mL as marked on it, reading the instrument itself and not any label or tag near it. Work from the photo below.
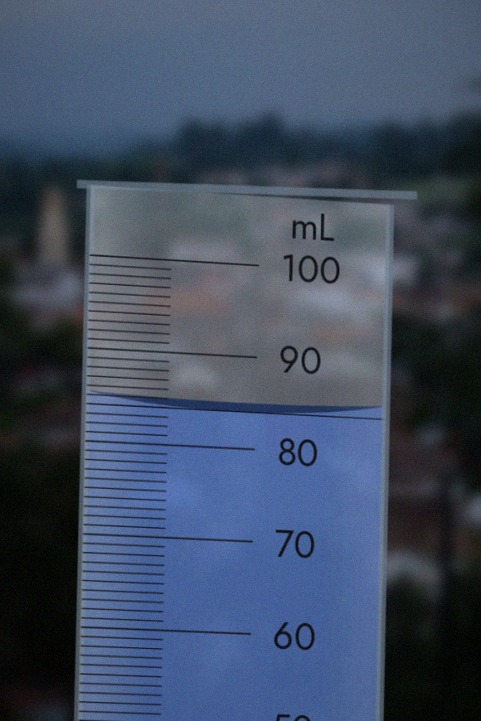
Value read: 84 mL
